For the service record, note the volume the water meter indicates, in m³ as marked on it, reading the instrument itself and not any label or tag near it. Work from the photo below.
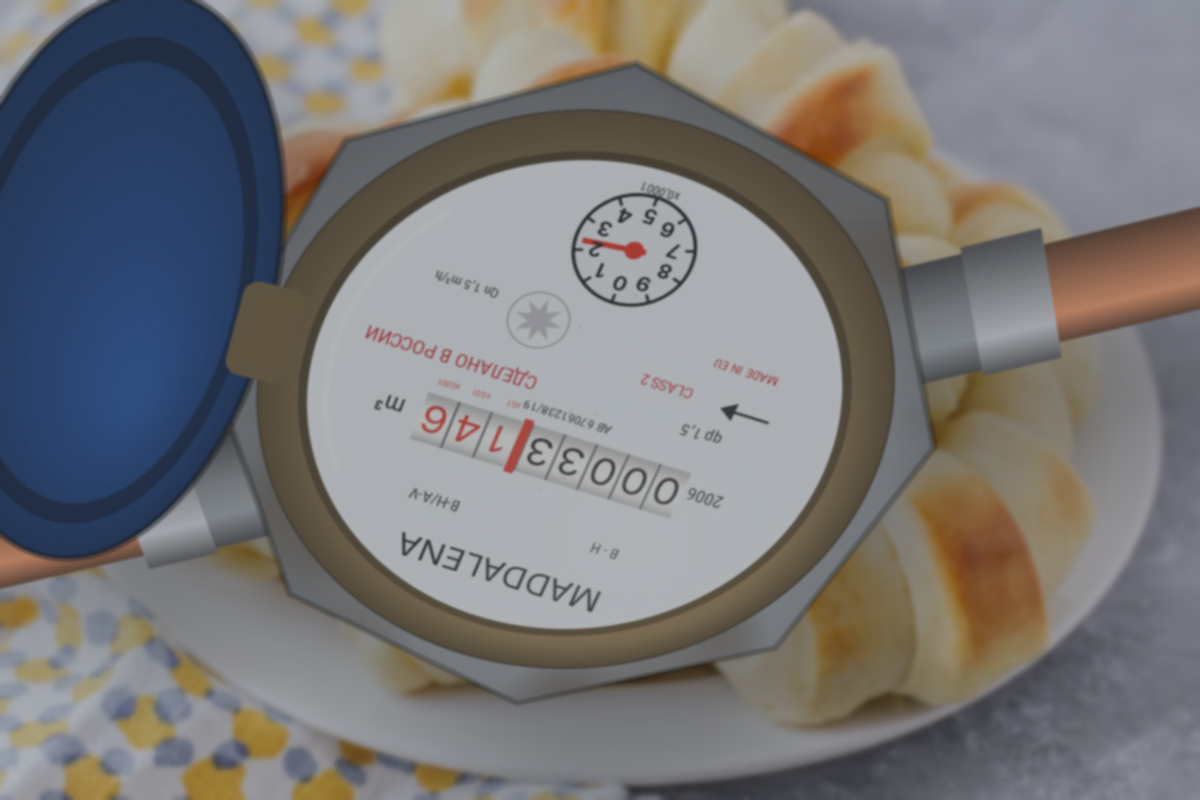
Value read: 33.1462 m³
